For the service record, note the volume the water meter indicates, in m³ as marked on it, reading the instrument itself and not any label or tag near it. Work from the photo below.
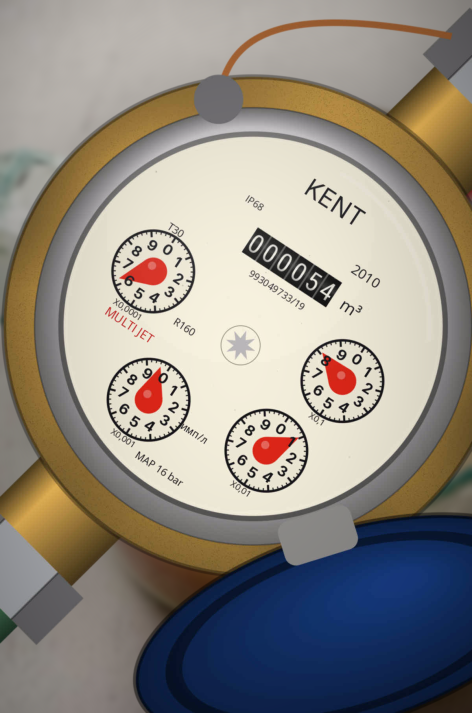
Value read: 54.8096 m³
